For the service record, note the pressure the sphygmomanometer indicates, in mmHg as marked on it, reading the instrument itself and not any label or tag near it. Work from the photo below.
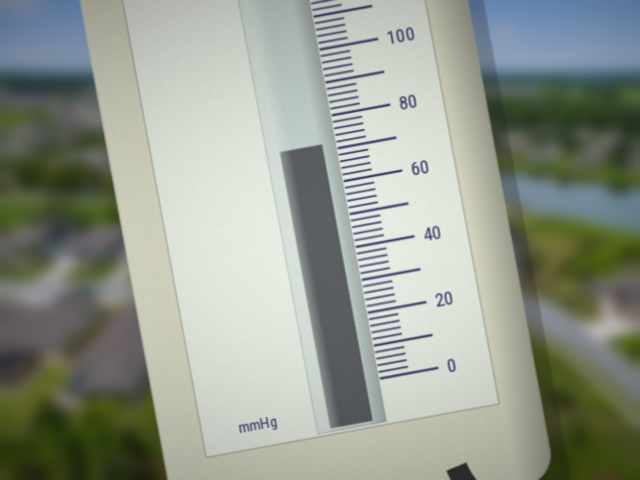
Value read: 72 mmHg
